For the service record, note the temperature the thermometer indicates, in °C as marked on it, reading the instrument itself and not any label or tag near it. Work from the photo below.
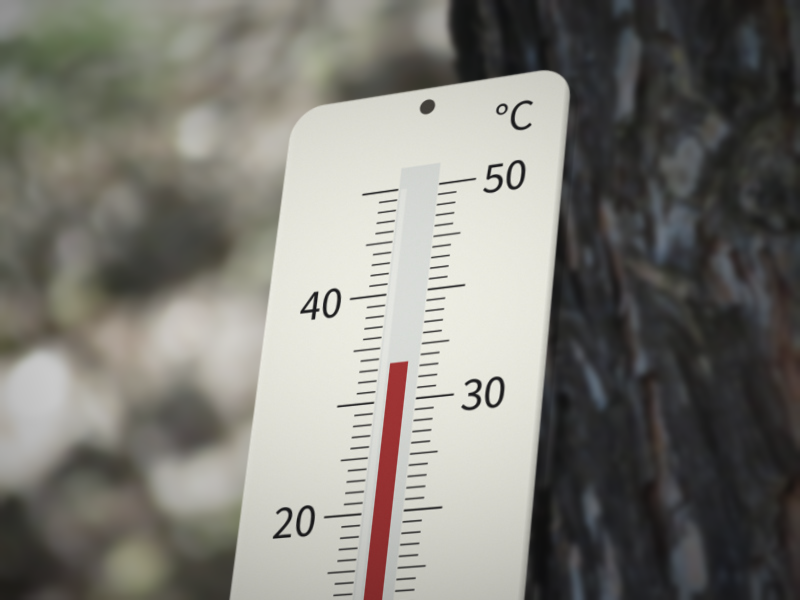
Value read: 33.5 °C
